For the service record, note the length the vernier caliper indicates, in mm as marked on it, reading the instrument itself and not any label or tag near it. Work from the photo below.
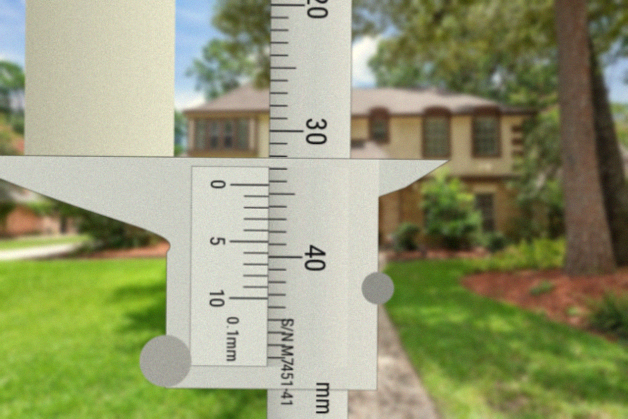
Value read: 34.3 mm
